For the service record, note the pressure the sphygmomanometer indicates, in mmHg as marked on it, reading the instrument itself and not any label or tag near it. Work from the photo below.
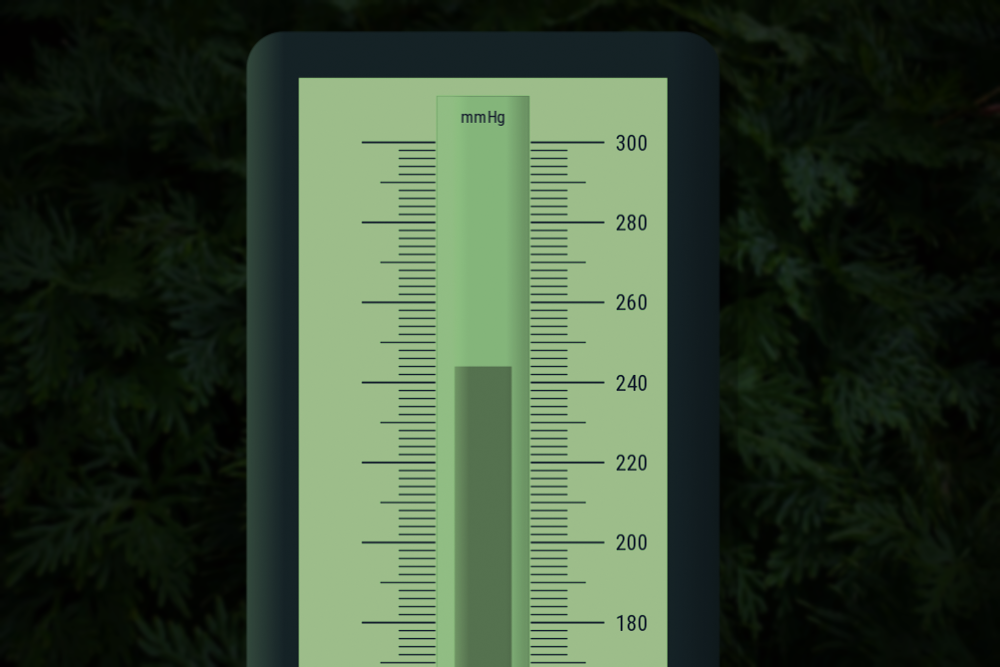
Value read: 244 mmHg
